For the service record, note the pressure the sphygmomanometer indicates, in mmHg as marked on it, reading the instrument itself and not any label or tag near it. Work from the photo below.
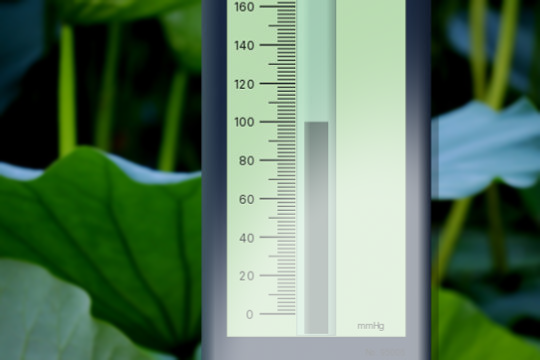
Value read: 100 mmHg
